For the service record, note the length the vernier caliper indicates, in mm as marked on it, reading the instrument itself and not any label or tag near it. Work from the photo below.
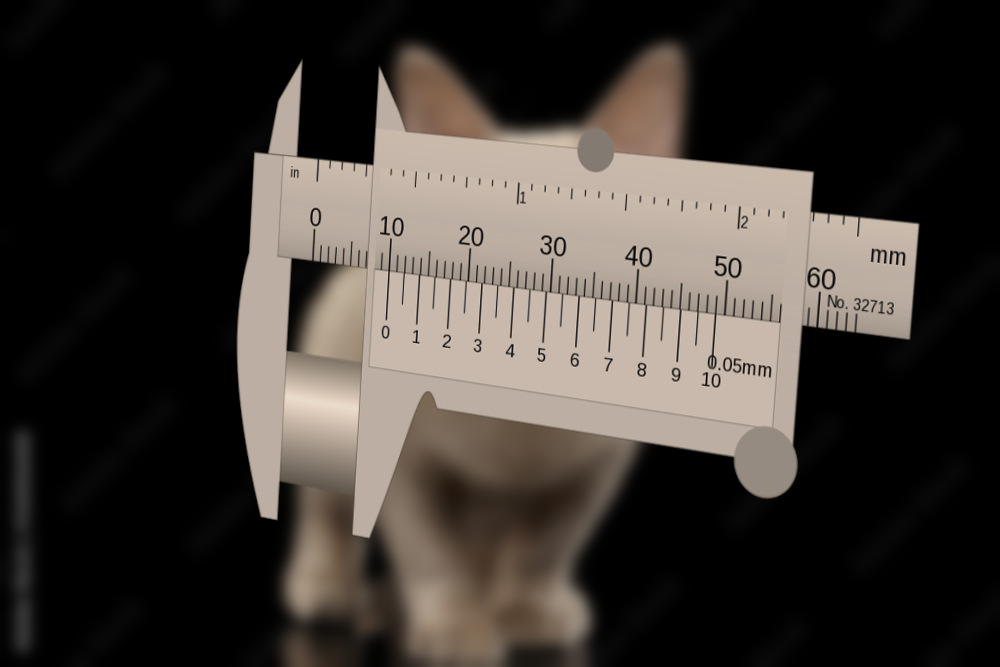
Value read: 10.0 mm
